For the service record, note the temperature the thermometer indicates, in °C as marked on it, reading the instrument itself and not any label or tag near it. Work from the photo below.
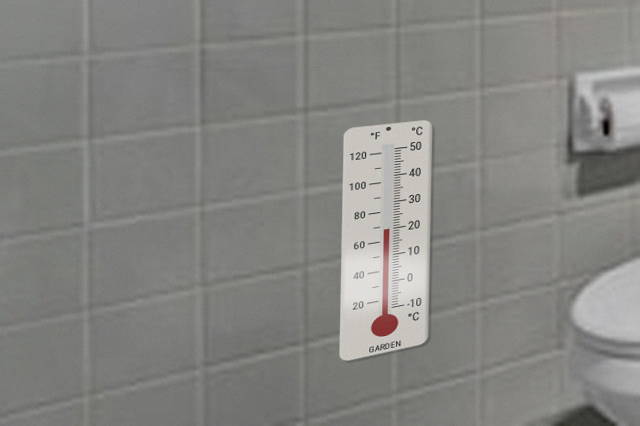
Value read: 20 °C
